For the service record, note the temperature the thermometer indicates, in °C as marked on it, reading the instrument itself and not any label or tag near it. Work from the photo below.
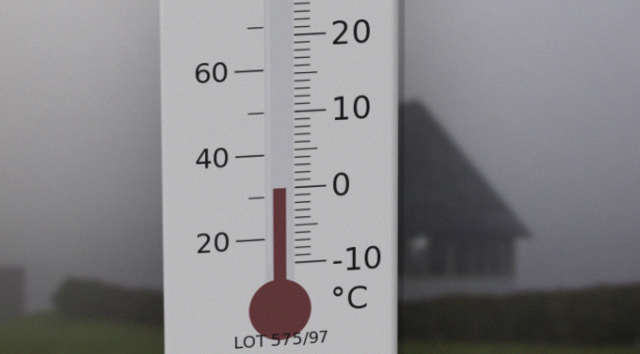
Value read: 0 °C
